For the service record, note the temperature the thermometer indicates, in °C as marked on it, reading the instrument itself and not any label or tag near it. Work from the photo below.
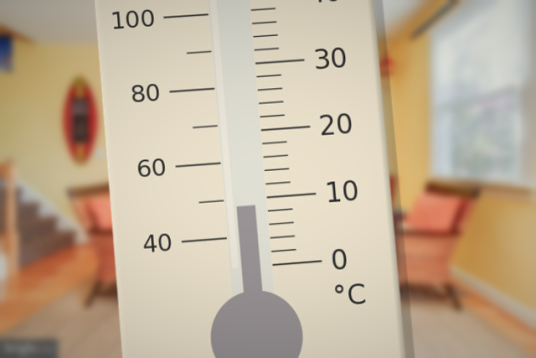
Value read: 9 °C
